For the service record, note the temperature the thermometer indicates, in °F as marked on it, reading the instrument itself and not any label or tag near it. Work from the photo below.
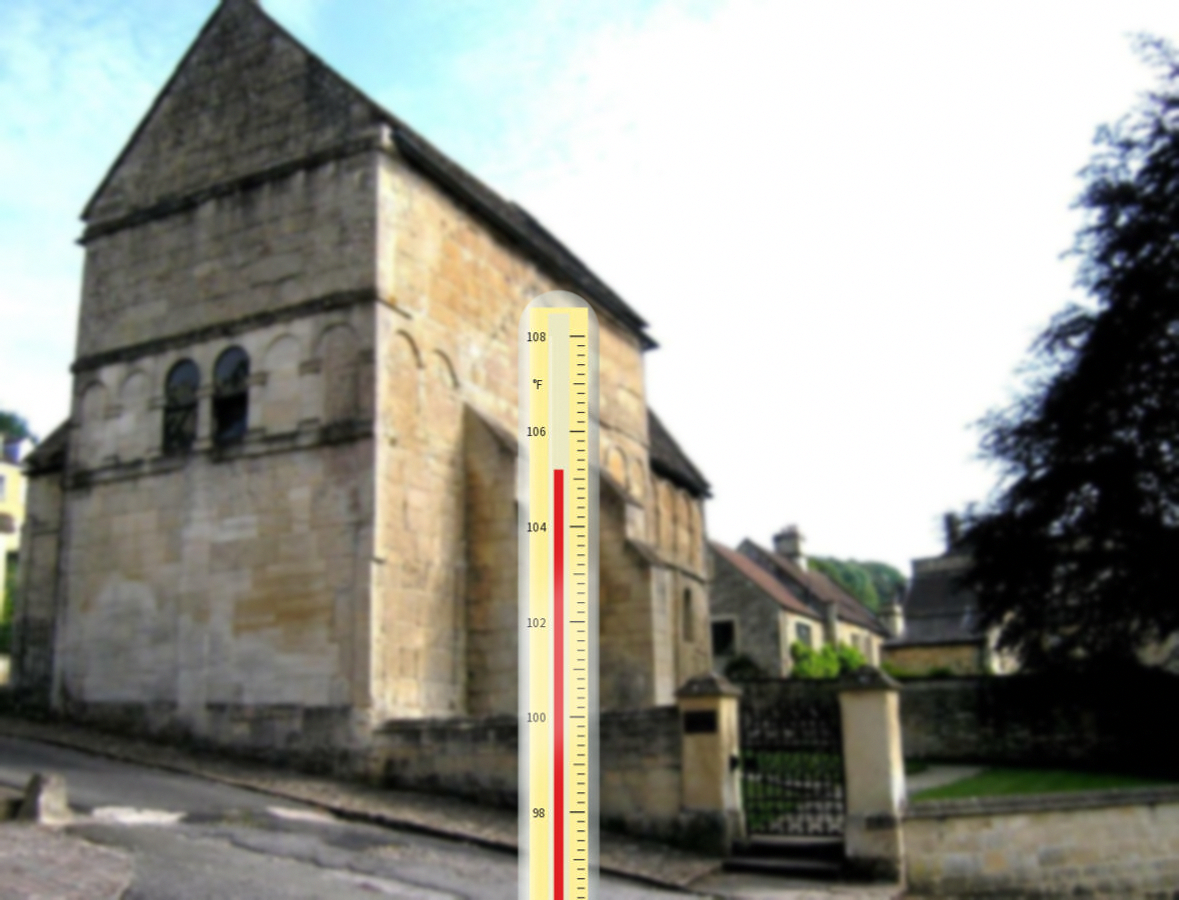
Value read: 105.2 °F
